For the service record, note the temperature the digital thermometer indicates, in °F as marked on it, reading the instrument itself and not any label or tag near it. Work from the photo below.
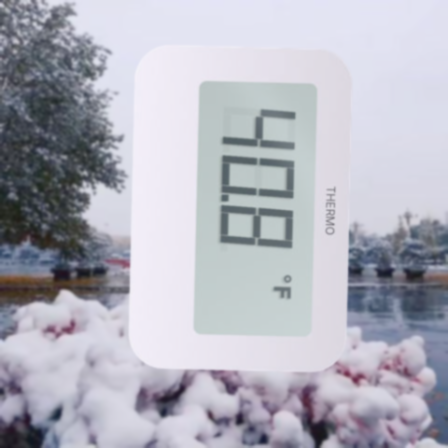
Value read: 40.8 °F
